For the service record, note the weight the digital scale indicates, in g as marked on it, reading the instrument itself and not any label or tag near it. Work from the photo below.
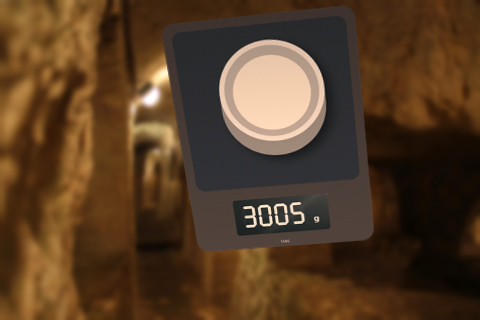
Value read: 3005 g
